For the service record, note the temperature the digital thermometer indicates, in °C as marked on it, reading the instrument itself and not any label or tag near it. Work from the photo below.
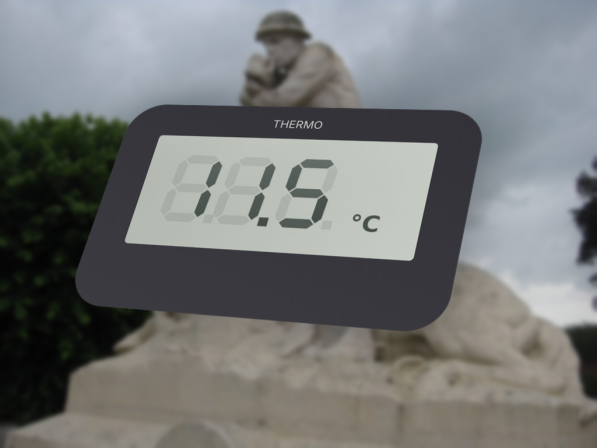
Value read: 11.5 °C
